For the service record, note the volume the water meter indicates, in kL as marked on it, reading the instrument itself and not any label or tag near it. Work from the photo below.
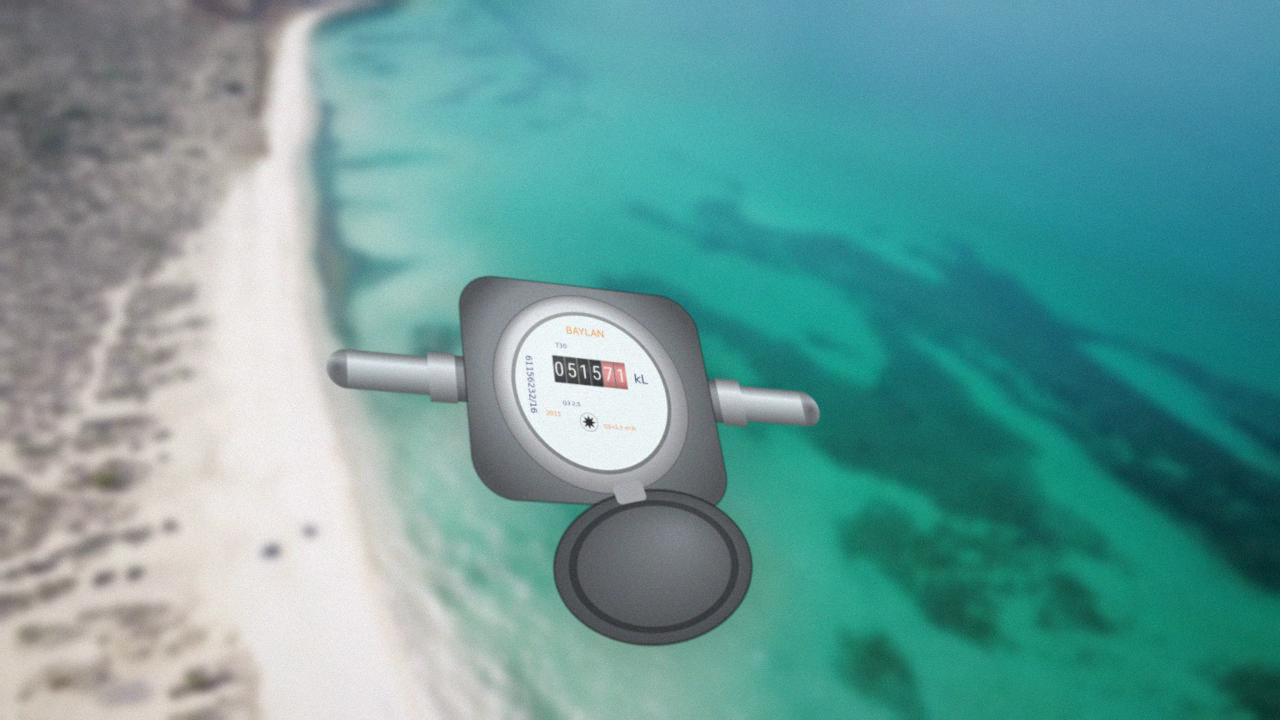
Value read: 515.71 kL
